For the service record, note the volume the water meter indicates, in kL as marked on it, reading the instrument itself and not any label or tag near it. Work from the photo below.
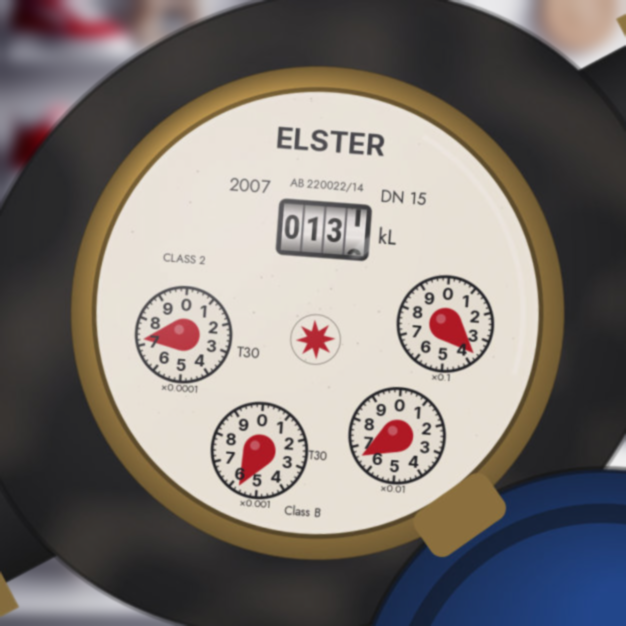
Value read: 131.3657 kL
